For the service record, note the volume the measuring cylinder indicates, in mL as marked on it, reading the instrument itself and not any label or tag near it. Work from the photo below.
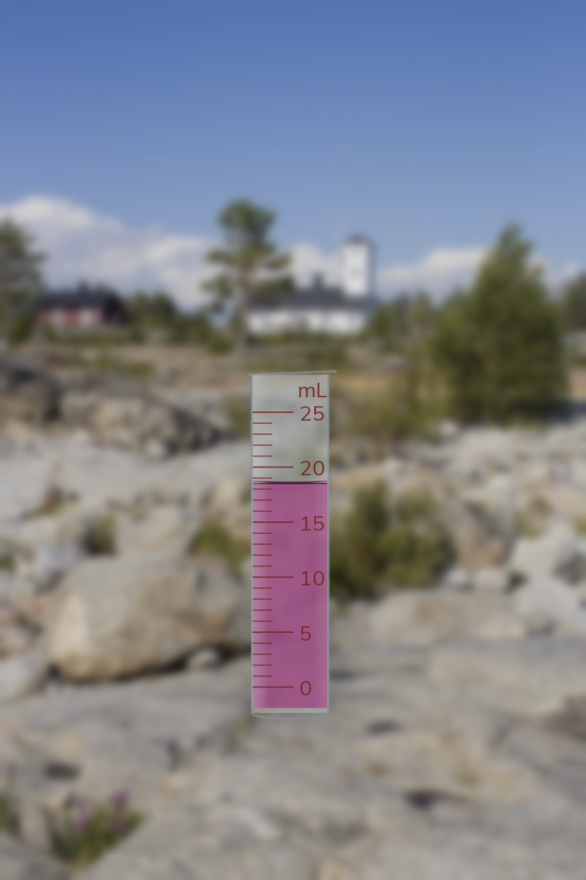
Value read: 18.5 mL
